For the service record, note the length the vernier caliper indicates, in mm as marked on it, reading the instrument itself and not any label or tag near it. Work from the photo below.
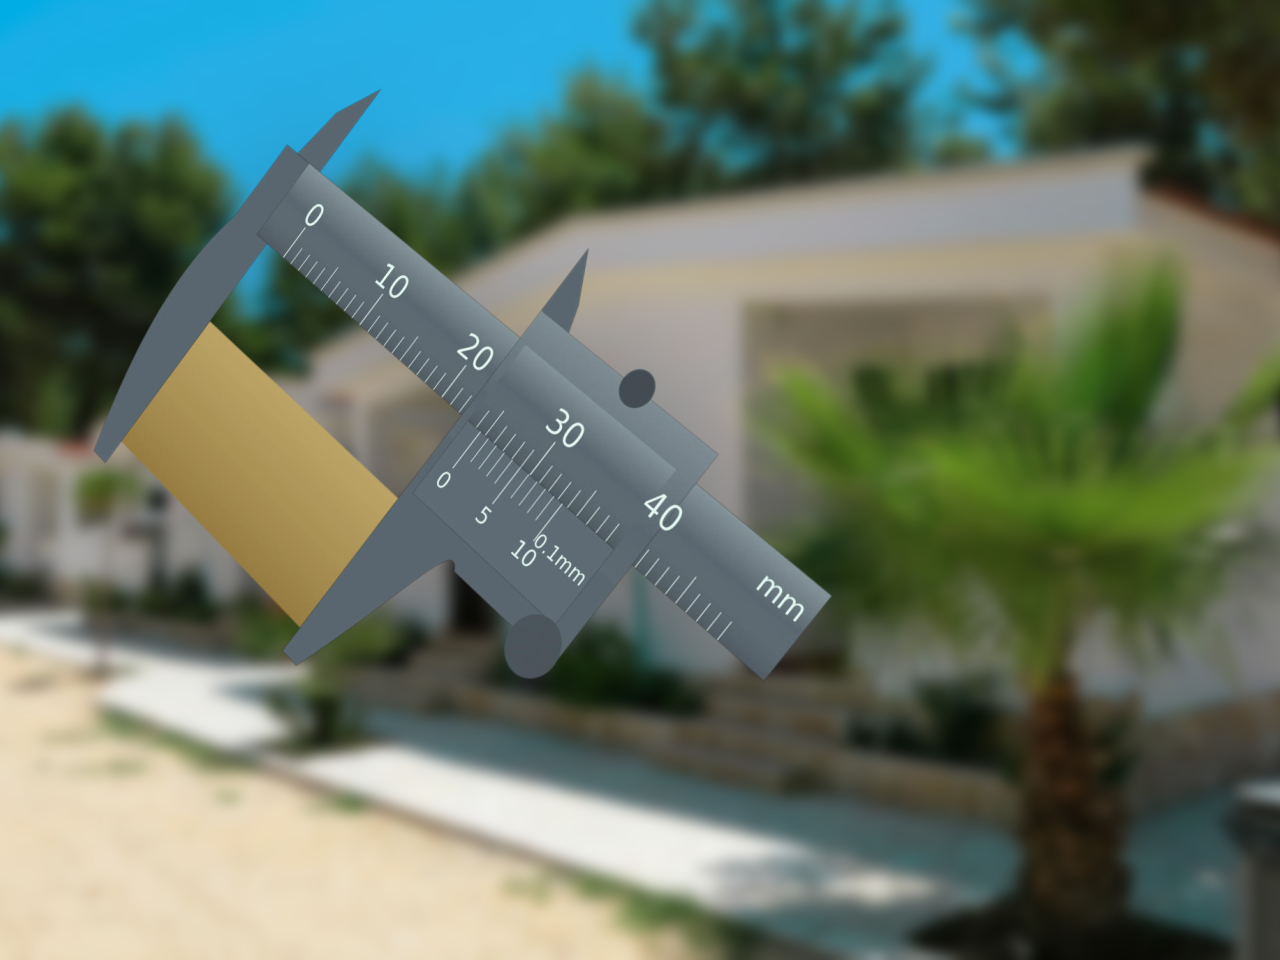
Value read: 24.5 mm
